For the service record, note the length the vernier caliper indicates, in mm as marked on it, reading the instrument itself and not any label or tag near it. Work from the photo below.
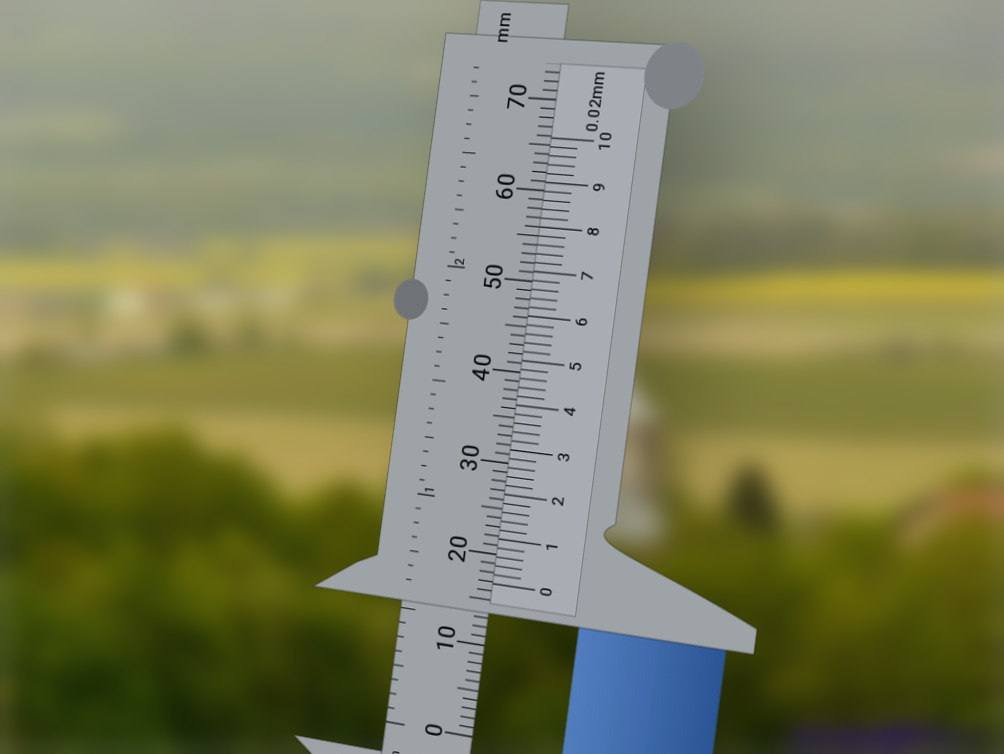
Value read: 16.8 mm
